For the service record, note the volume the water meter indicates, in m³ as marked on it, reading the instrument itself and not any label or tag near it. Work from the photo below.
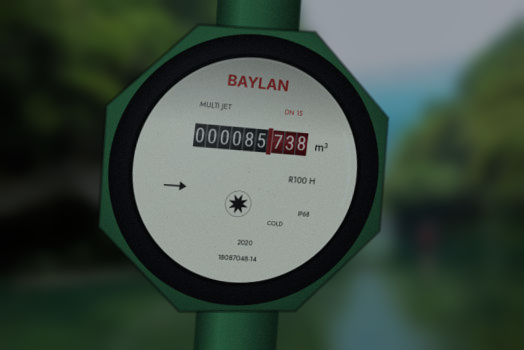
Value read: 85.738 m³
